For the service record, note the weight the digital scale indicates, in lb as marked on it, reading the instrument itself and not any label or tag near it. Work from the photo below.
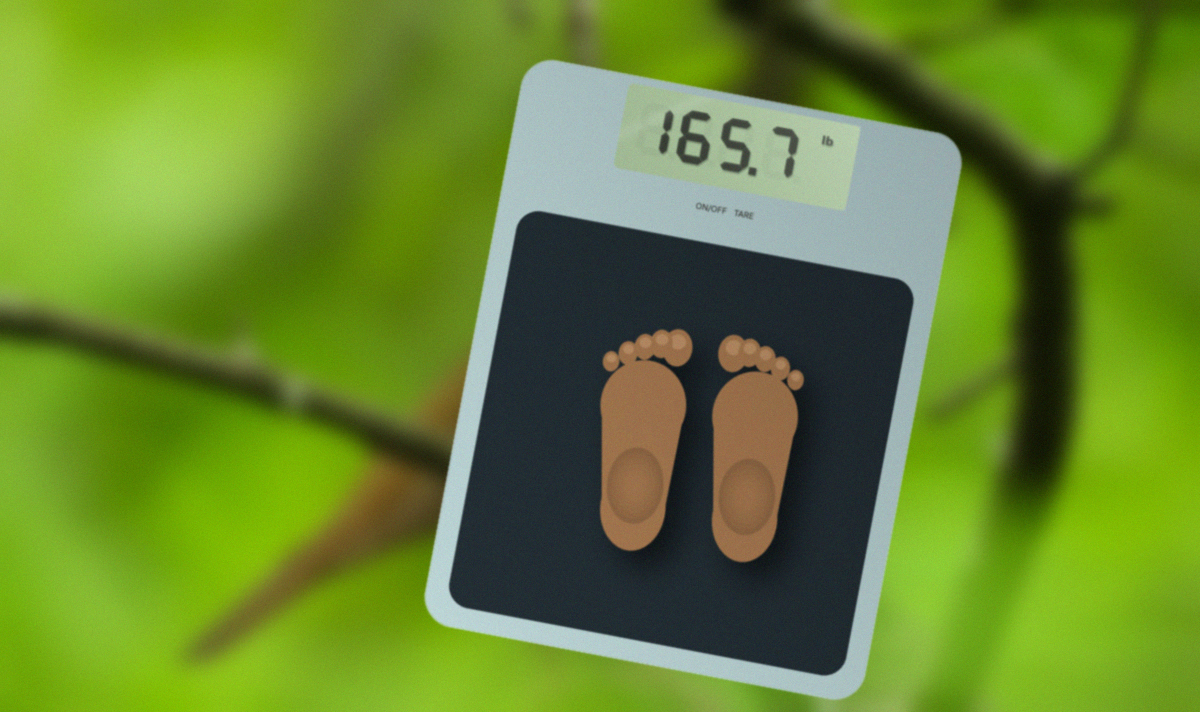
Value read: 165.7 lb
